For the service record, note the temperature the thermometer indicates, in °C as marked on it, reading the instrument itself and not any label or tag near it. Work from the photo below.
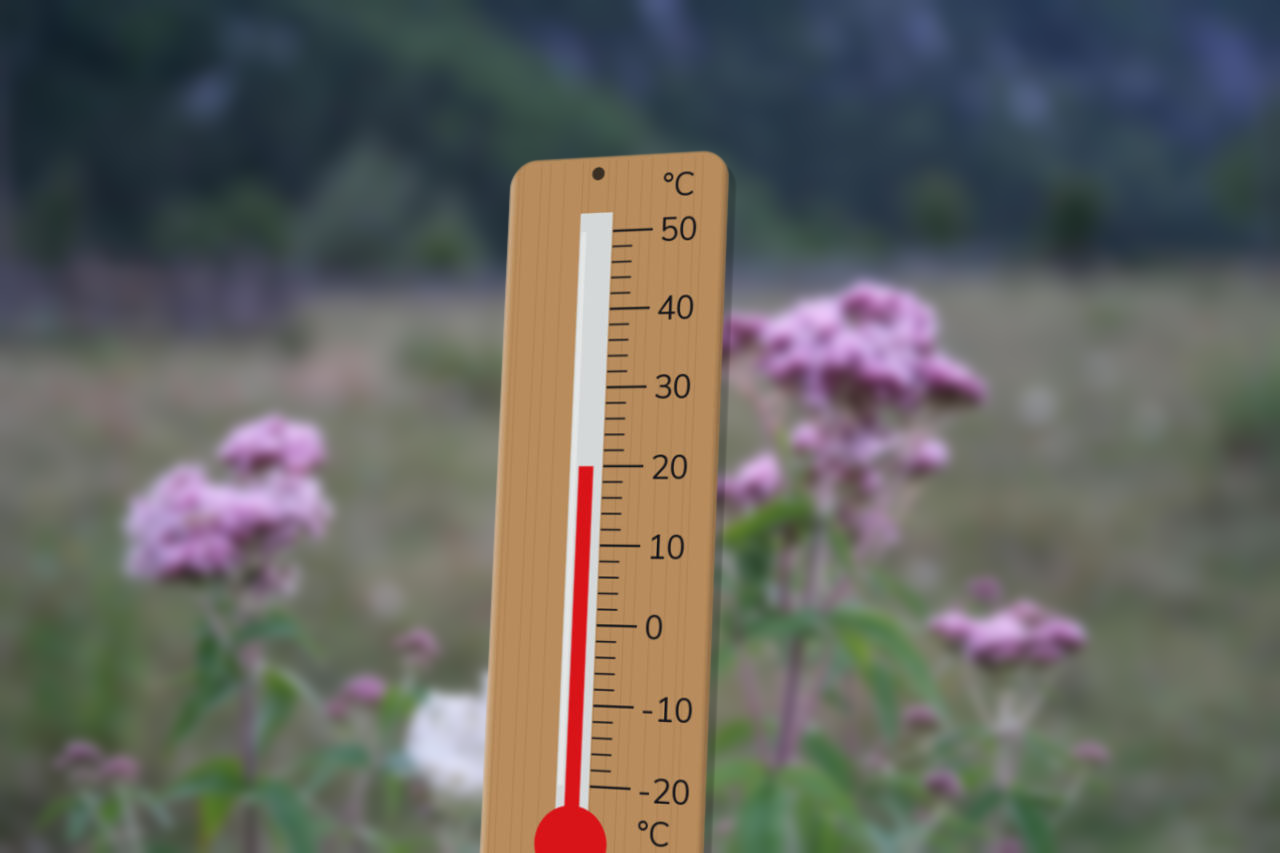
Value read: 20 °C
